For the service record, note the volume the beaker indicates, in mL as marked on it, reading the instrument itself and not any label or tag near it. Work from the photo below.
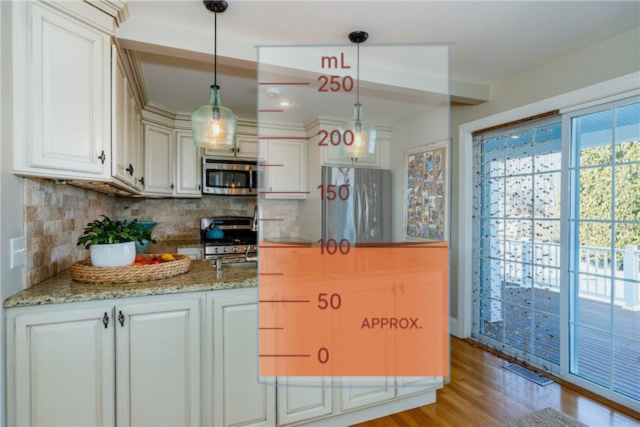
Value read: 100 mL
